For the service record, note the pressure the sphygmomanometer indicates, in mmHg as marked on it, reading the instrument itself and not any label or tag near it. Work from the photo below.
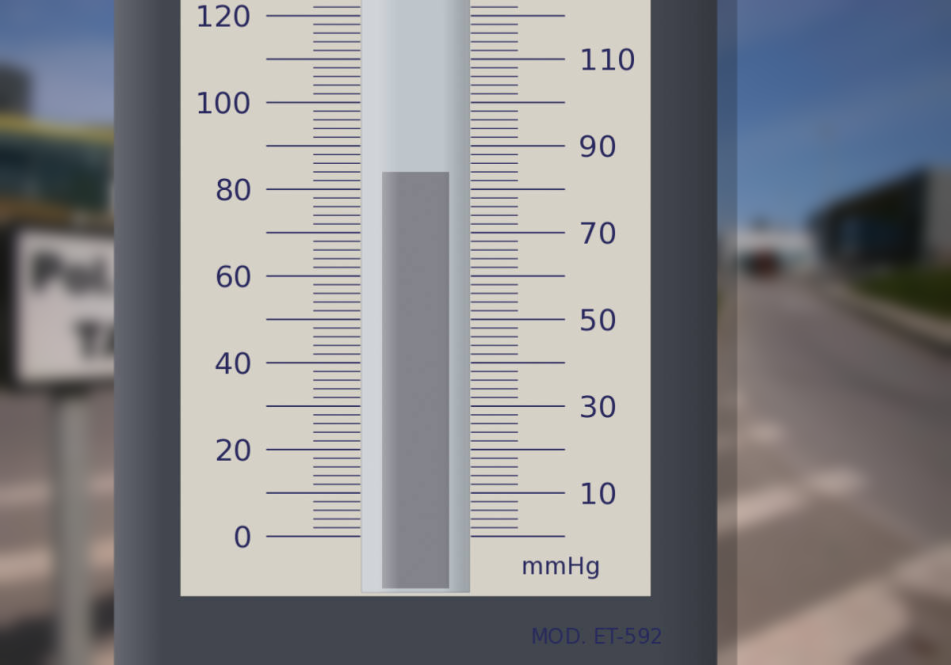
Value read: 84 mmHg
